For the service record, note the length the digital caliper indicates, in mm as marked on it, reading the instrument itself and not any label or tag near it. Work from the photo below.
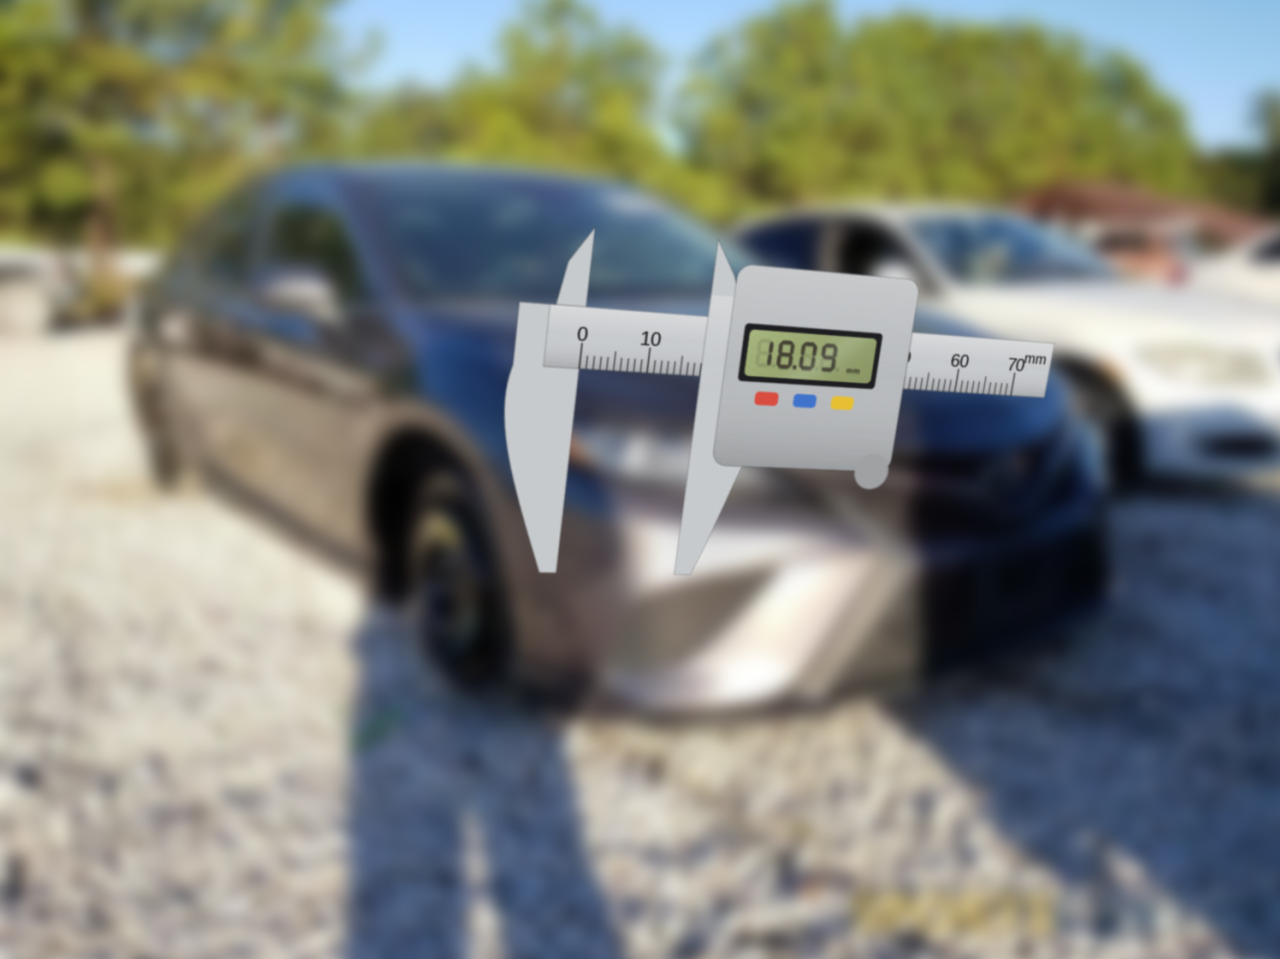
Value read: 18.09 mm
